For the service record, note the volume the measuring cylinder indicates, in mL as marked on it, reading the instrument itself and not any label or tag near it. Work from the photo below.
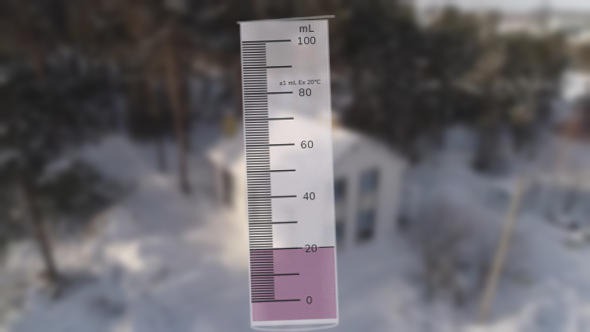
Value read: 20 mL
